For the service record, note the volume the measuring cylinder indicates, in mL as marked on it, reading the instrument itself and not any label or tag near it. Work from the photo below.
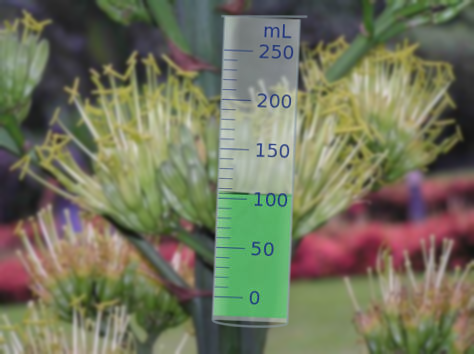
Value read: 105 mL
